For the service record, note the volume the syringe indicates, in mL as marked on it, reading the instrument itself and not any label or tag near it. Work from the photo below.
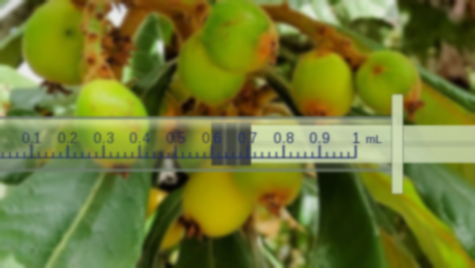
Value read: 0.6 mL
